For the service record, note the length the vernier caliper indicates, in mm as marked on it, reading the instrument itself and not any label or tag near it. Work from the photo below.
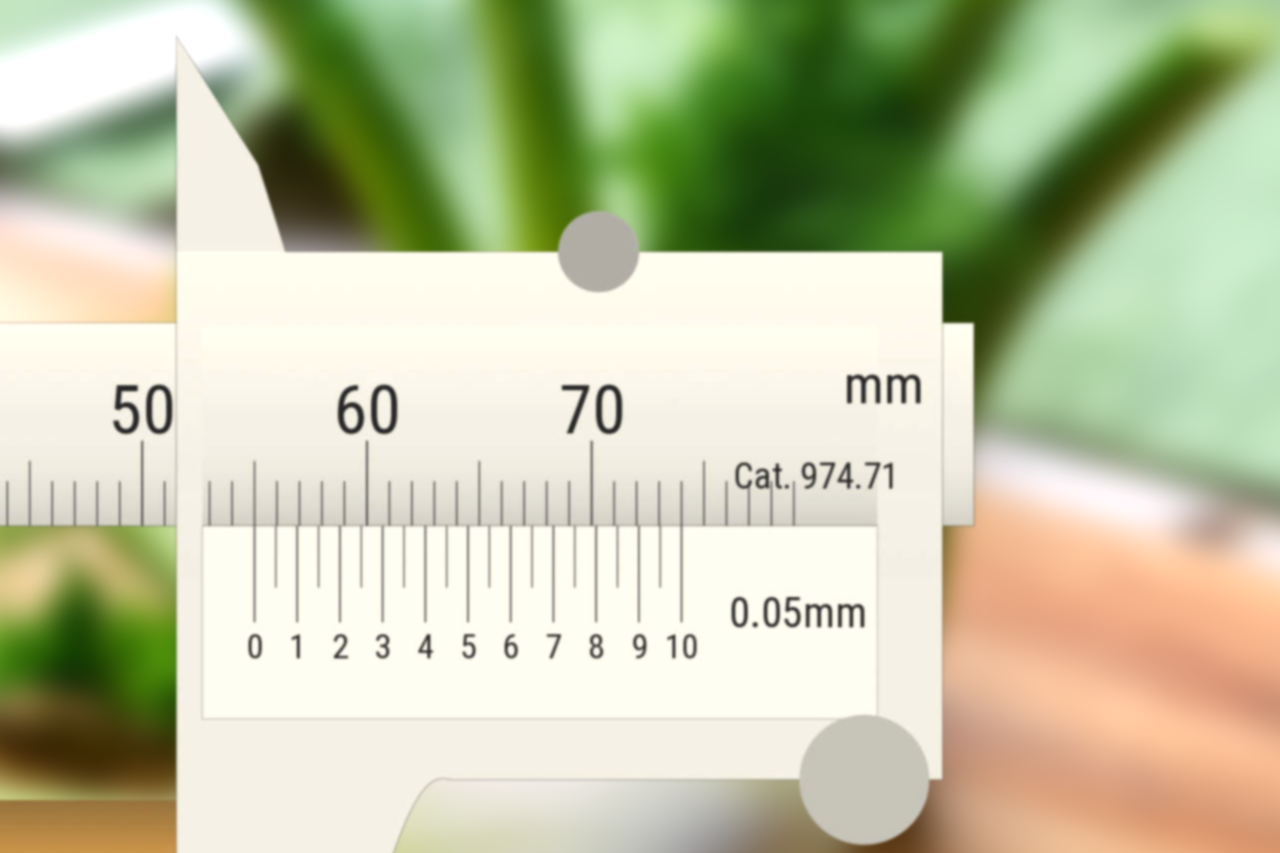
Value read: 55.0 mm
